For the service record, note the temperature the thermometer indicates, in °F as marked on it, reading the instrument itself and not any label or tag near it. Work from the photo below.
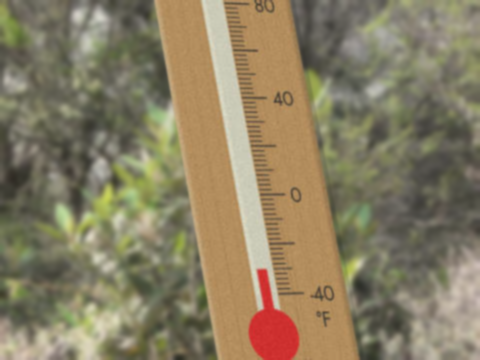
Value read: -30 °F
